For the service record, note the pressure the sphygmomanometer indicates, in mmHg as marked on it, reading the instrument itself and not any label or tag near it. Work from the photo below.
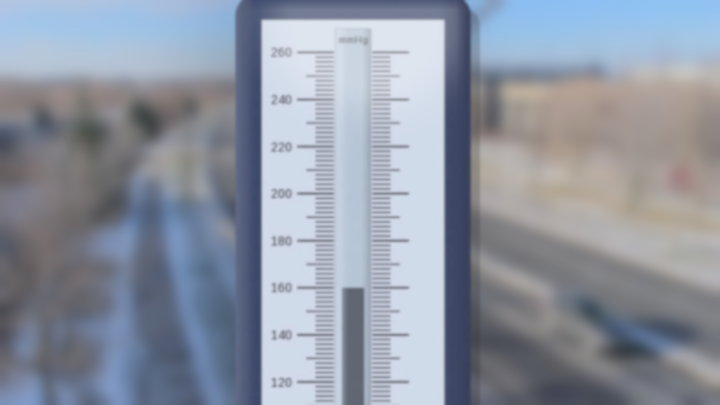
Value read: 160 mmHg
